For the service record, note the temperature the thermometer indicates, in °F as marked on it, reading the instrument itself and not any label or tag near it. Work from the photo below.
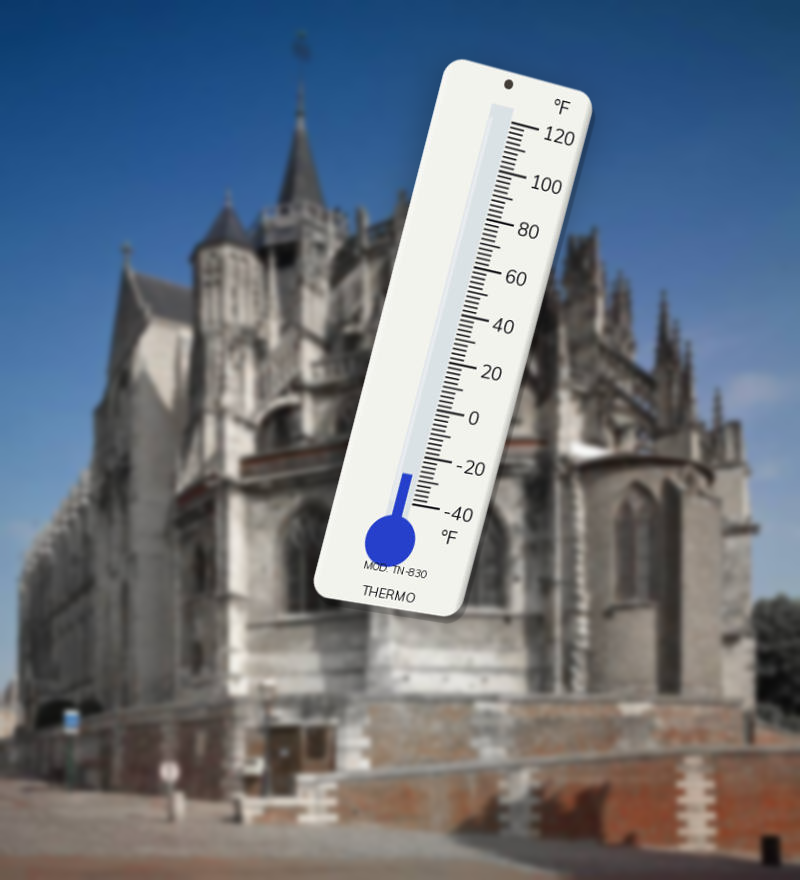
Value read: -28 °F
